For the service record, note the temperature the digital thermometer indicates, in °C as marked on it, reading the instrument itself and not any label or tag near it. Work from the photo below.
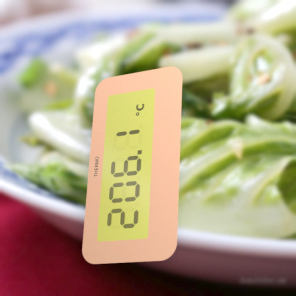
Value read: 206.1 °C
